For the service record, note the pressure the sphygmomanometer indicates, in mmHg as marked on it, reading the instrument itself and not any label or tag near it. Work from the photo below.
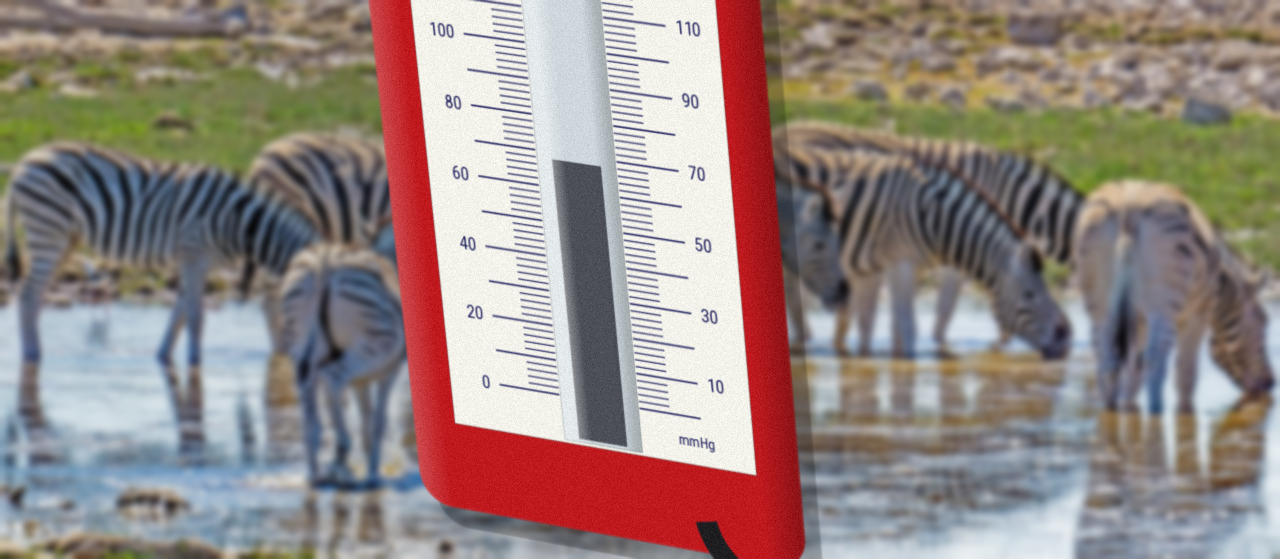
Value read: 68 mmHg
